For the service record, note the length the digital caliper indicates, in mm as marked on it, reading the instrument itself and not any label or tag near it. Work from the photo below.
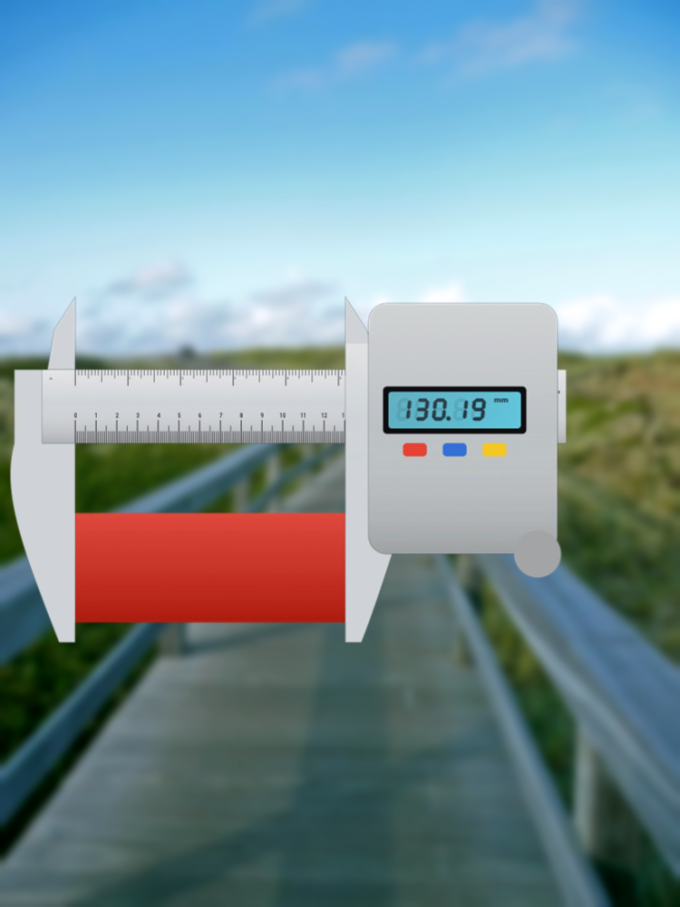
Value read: 130.19 mm
